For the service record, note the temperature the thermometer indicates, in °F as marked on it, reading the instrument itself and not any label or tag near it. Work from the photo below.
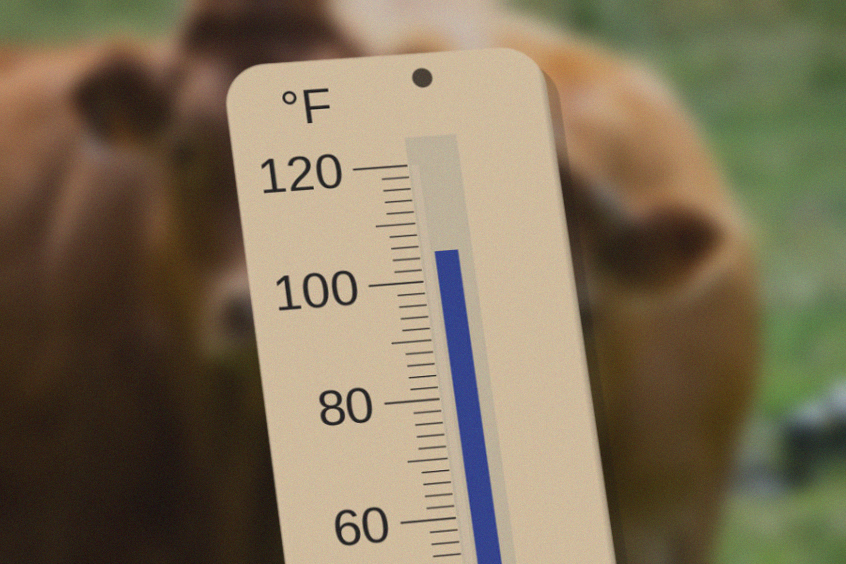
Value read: 105 °F
